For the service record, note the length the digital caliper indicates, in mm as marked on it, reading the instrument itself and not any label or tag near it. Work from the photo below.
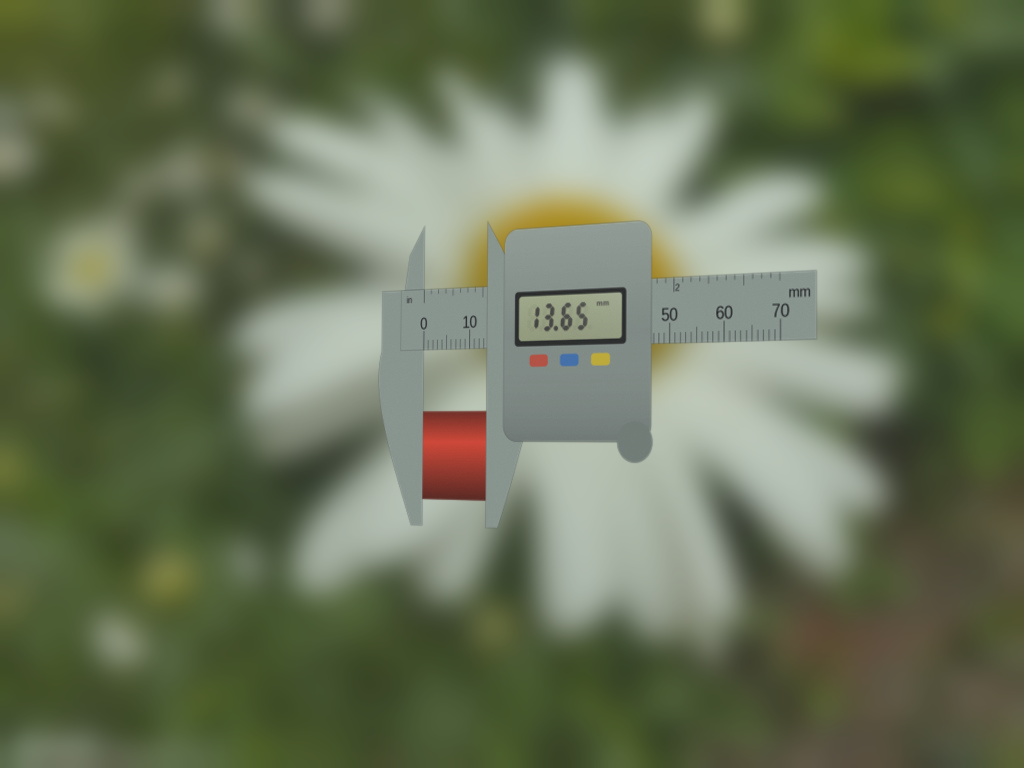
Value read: 13.65 mm
